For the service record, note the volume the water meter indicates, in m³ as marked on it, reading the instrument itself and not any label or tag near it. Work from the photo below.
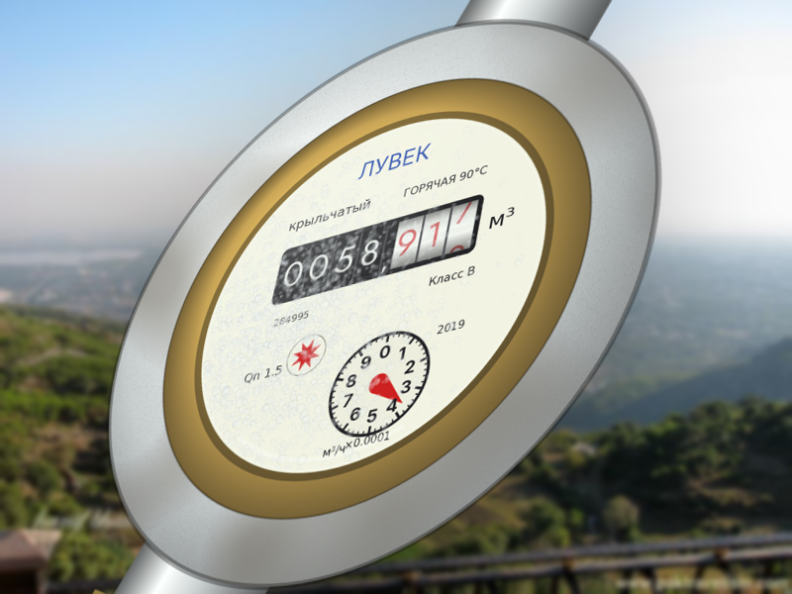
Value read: 58.9173 m³
